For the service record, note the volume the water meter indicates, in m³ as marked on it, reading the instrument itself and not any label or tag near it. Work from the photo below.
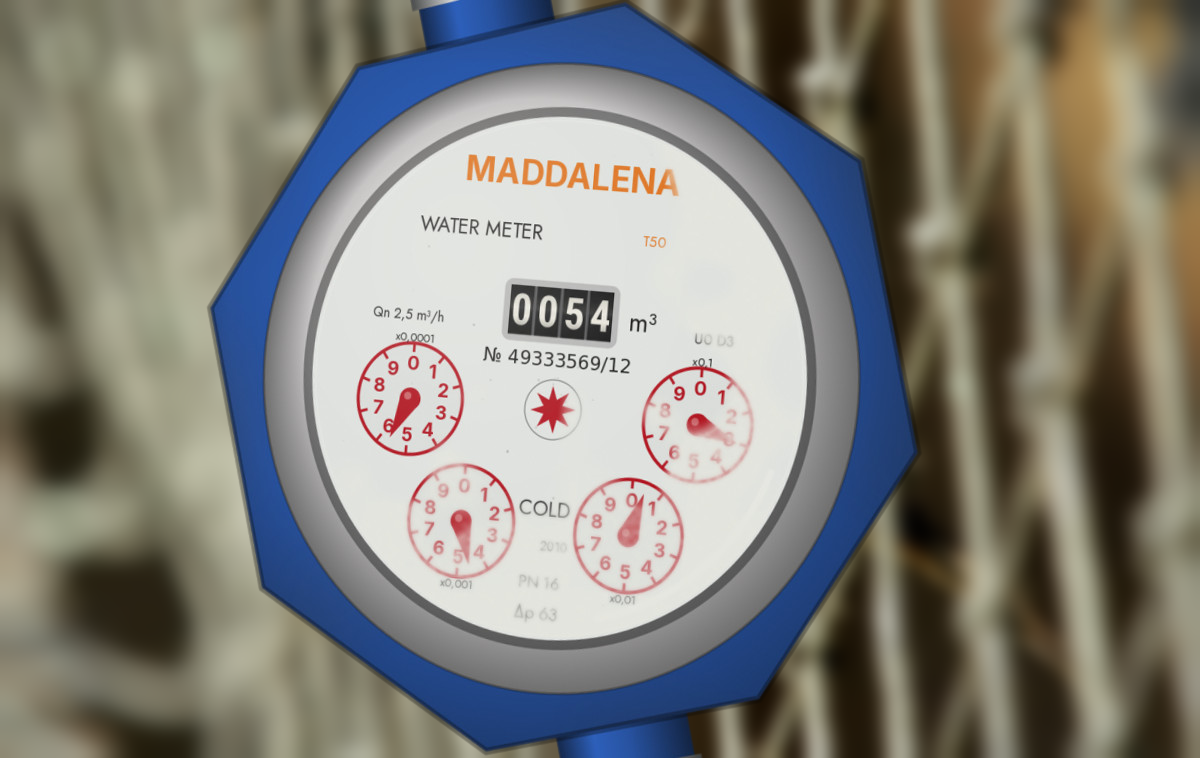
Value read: 54.3045 m³
